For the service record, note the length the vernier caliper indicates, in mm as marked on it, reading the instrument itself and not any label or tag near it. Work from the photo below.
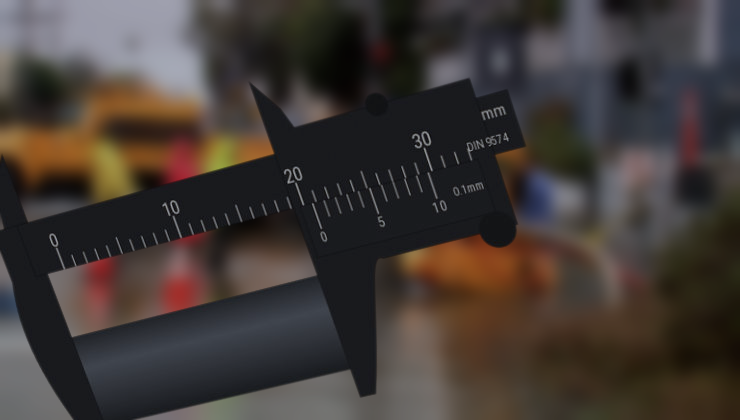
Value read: 20.7 mm
